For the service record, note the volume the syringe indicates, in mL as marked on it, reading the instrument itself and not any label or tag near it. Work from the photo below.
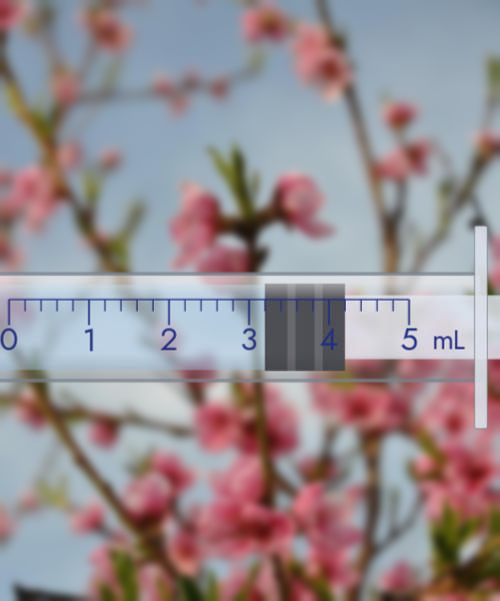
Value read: 3.2 mL
